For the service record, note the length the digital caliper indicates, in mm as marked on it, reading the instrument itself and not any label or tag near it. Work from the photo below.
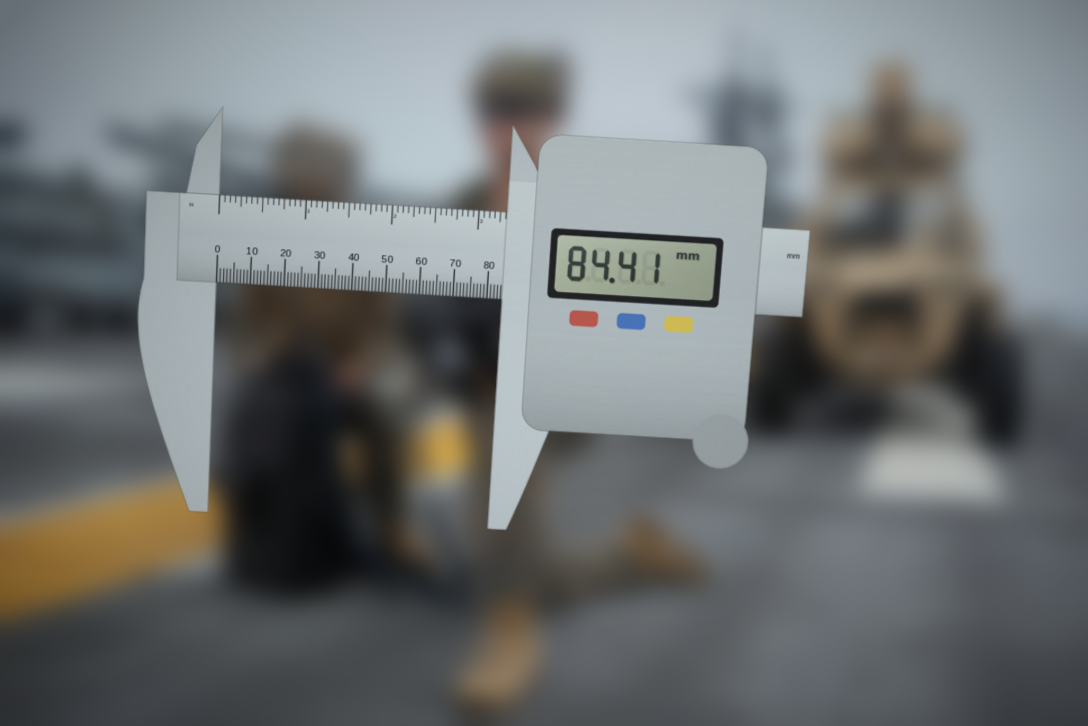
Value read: 84.41 mm
